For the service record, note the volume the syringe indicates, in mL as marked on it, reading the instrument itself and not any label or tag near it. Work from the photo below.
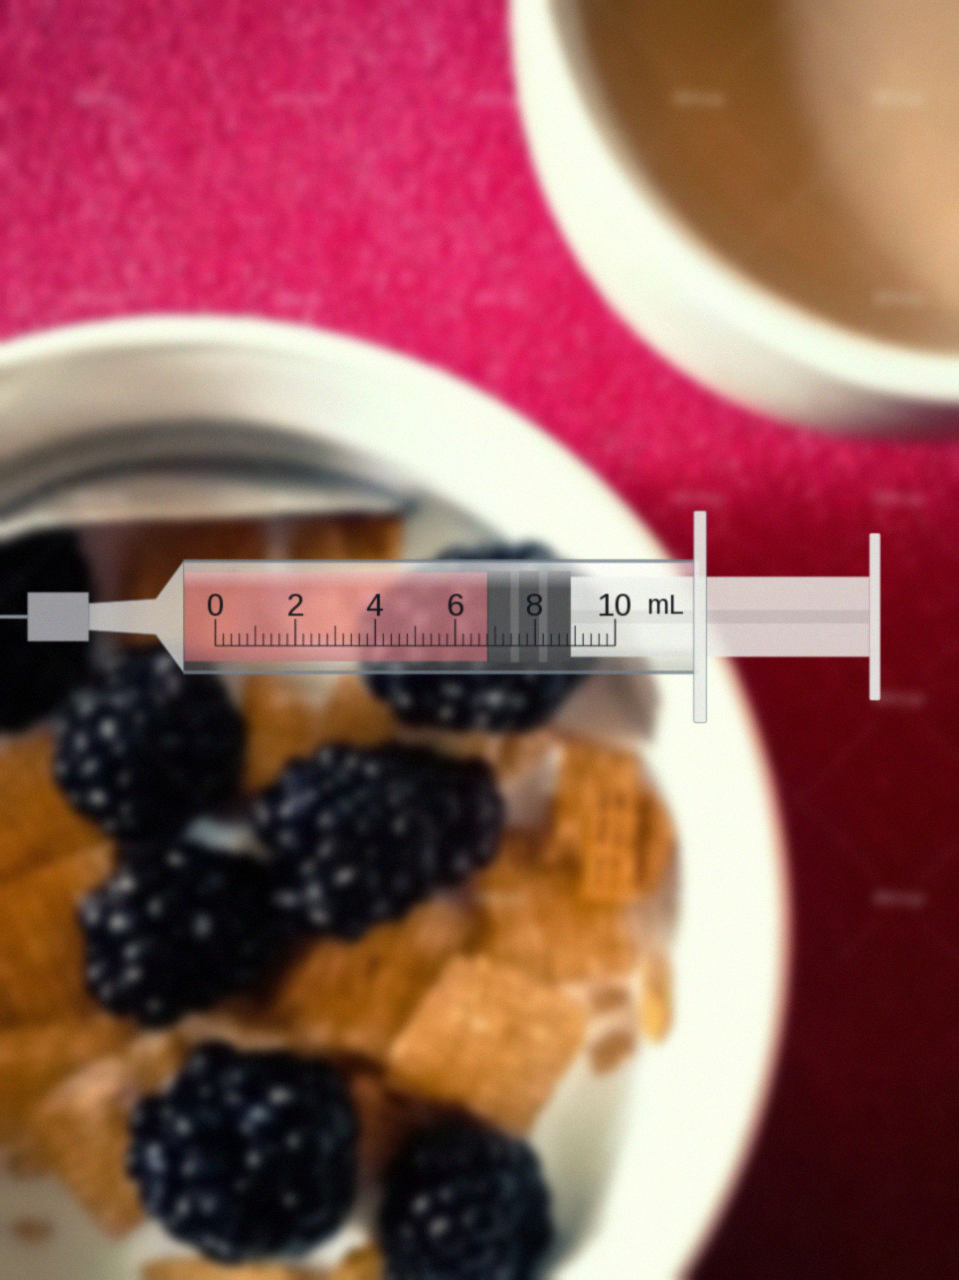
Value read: 6.8 mL
